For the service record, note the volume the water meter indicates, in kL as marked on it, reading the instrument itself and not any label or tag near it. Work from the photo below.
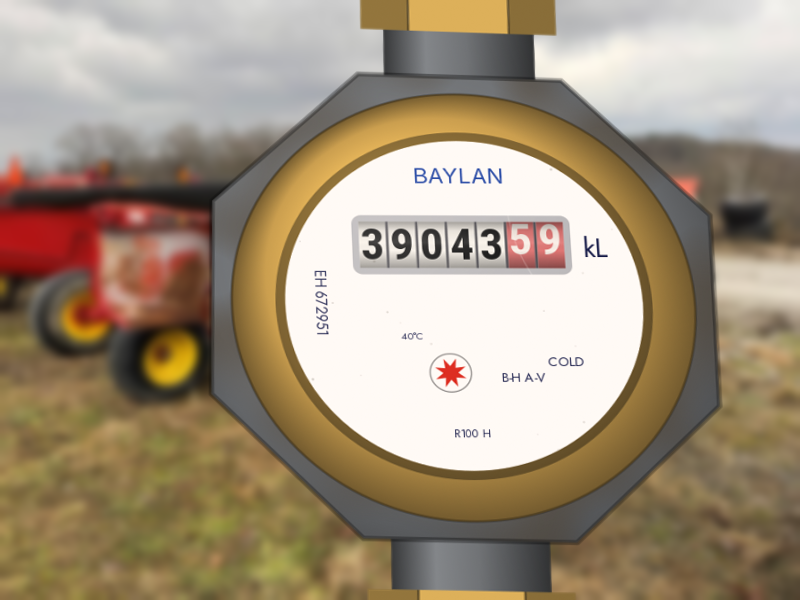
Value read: 39043.59 kL
